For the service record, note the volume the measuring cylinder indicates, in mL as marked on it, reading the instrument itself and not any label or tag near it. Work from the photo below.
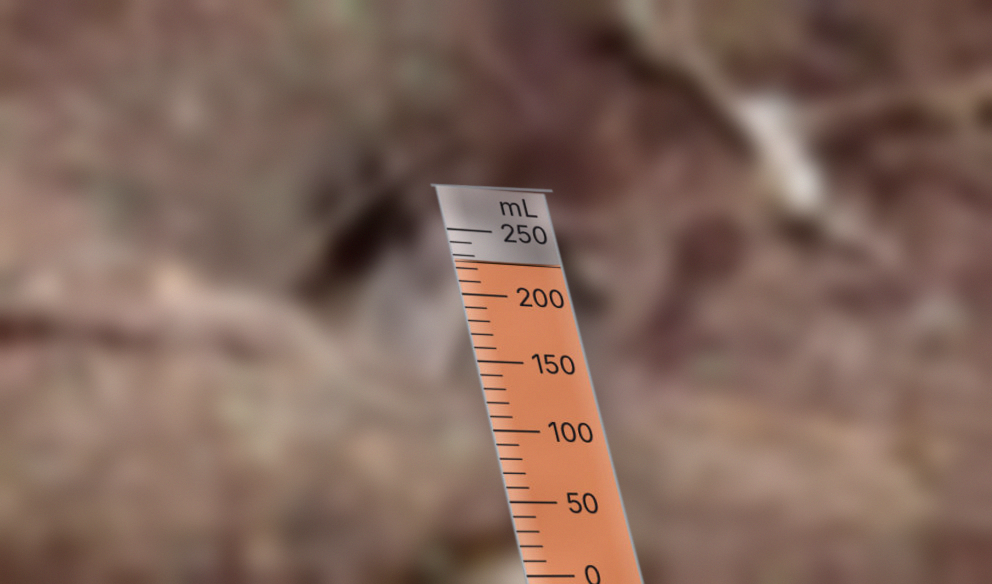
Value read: 225 mL
